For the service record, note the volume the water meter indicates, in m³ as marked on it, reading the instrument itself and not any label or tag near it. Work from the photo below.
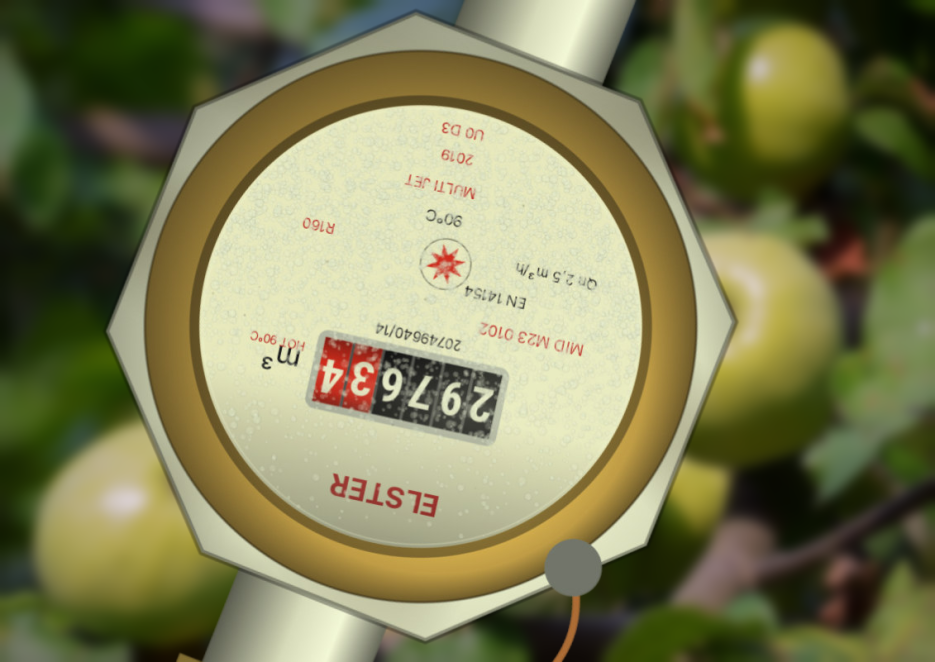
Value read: 2976.34 m³
